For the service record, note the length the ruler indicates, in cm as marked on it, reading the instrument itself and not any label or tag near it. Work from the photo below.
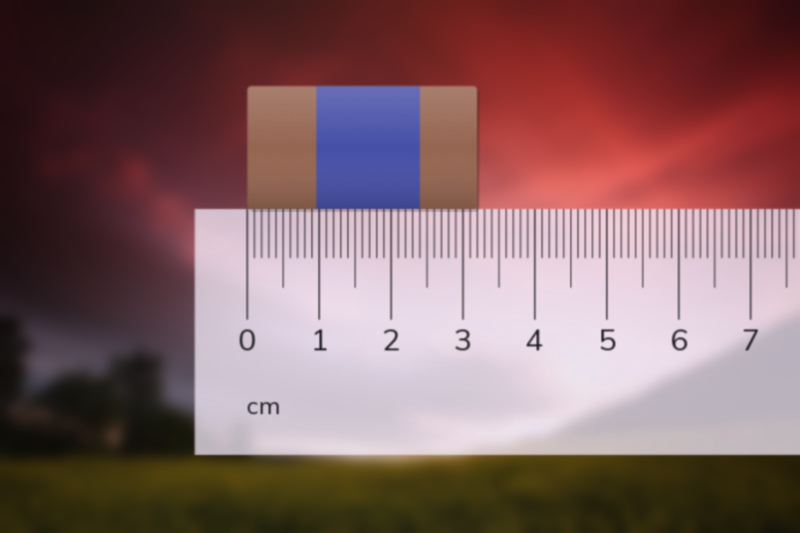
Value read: 3.2 cm
